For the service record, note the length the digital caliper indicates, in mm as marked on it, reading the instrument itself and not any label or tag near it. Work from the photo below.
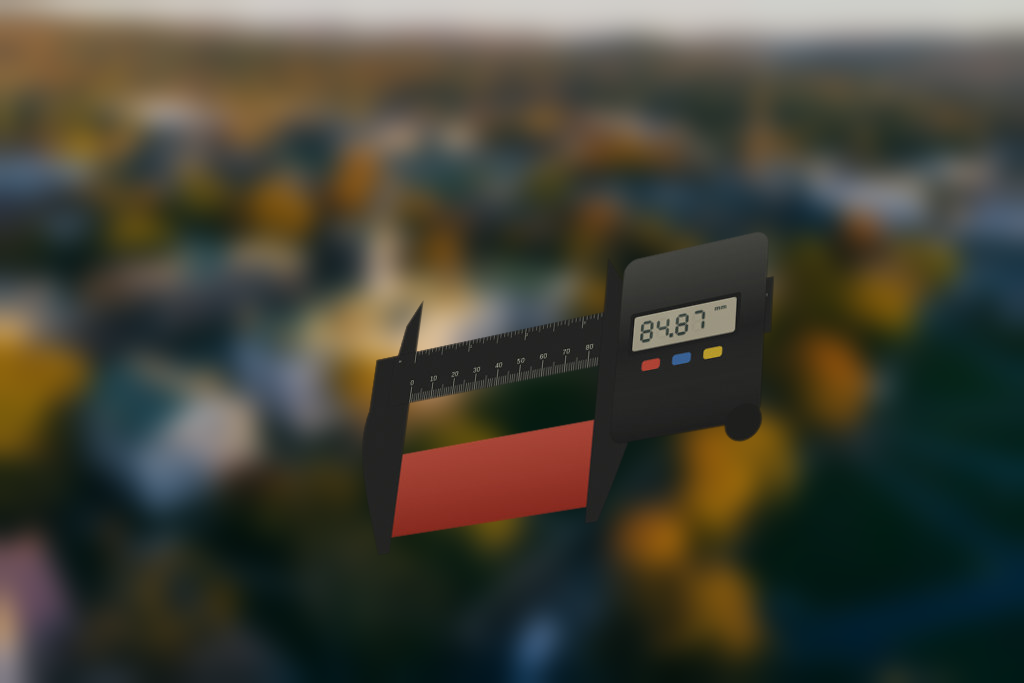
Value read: 84.87 mm
